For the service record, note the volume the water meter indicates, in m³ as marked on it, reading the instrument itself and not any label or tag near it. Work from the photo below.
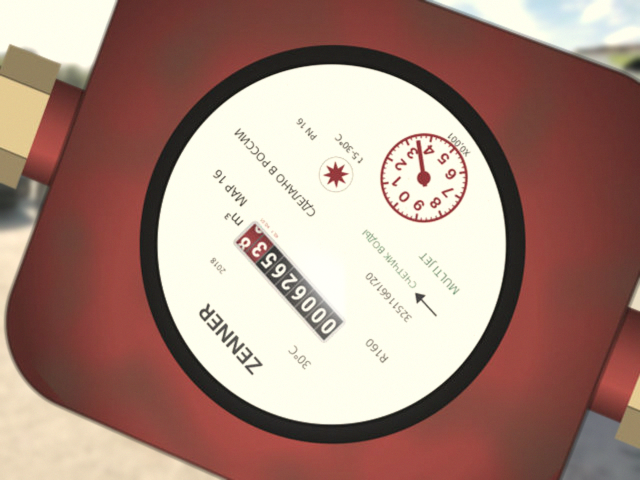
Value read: 6265.383 m³
